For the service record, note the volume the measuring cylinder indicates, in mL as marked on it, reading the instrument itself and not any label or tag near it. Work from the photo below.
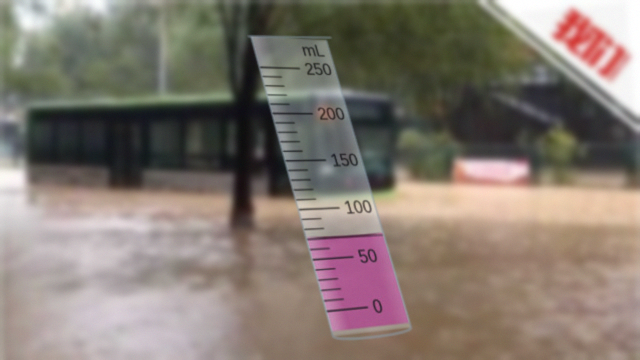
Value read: 70 mL
